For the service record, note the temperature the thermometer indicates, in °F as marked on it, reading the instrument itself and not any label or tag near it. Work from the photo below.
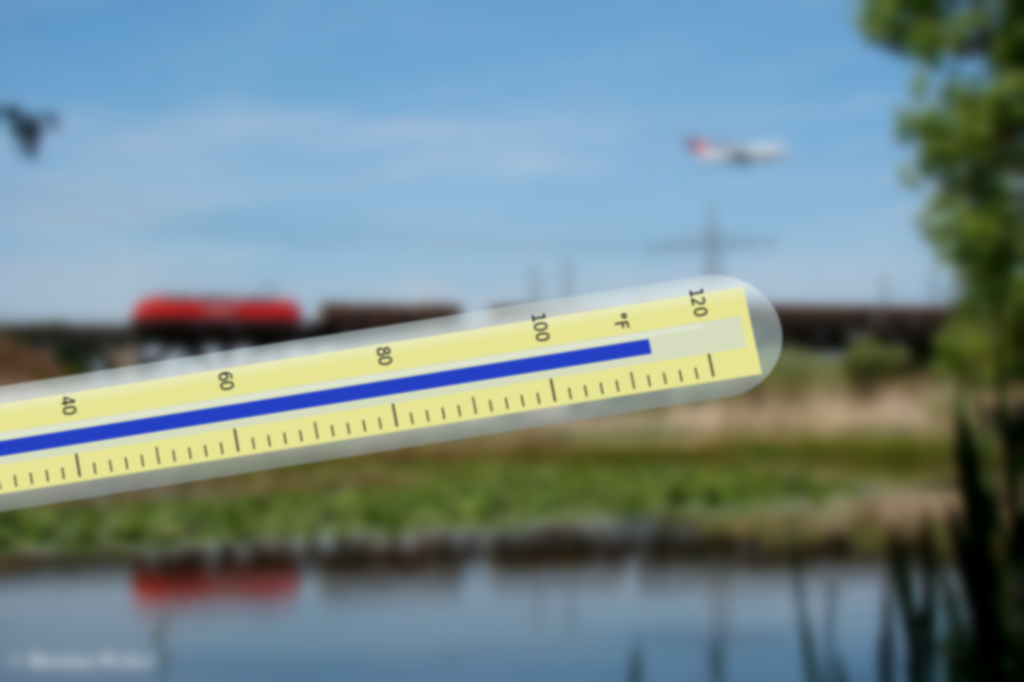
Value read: 113 °F
